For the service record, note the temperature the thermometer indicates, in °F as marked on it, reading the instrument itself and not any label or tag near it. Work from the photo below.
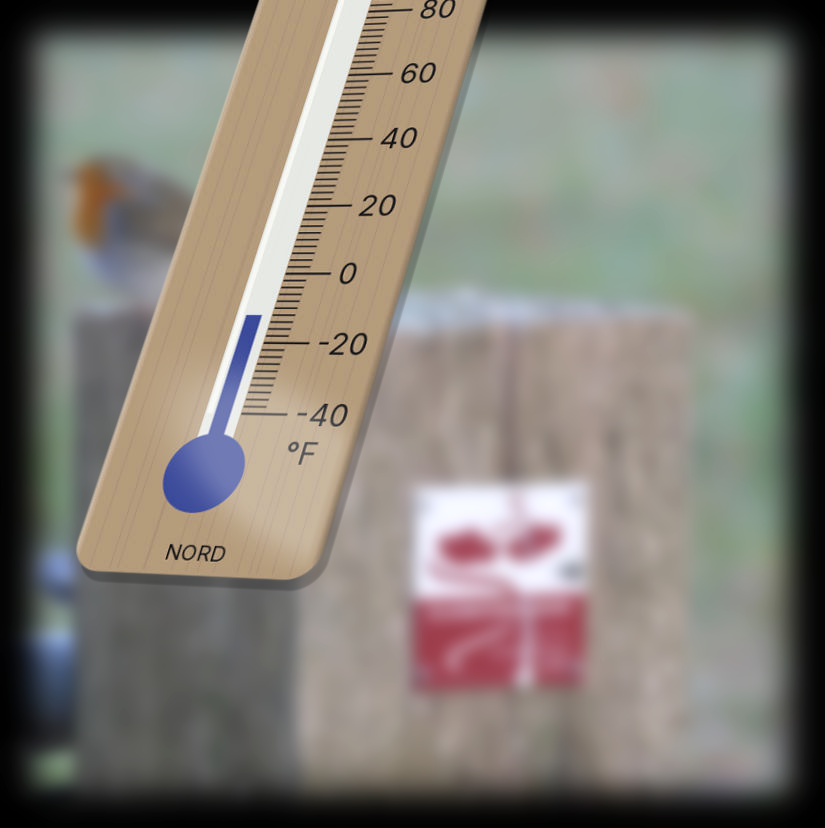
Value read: -12 °F
